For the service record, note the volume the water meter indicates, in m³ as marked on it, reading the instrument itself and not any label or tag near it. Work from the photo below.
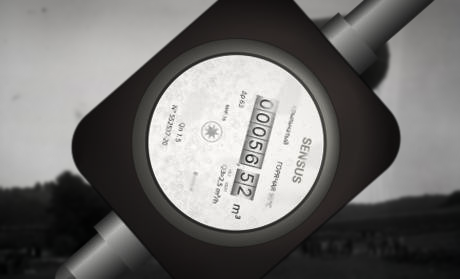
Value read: 56.52 m³
